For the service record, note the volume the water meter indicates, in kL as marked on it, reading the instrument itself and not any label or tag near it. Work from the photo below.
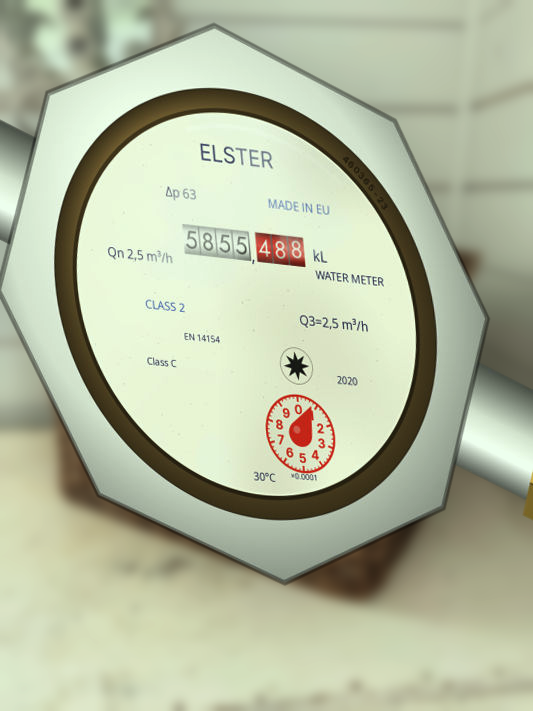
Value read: 5855.4880 kL
